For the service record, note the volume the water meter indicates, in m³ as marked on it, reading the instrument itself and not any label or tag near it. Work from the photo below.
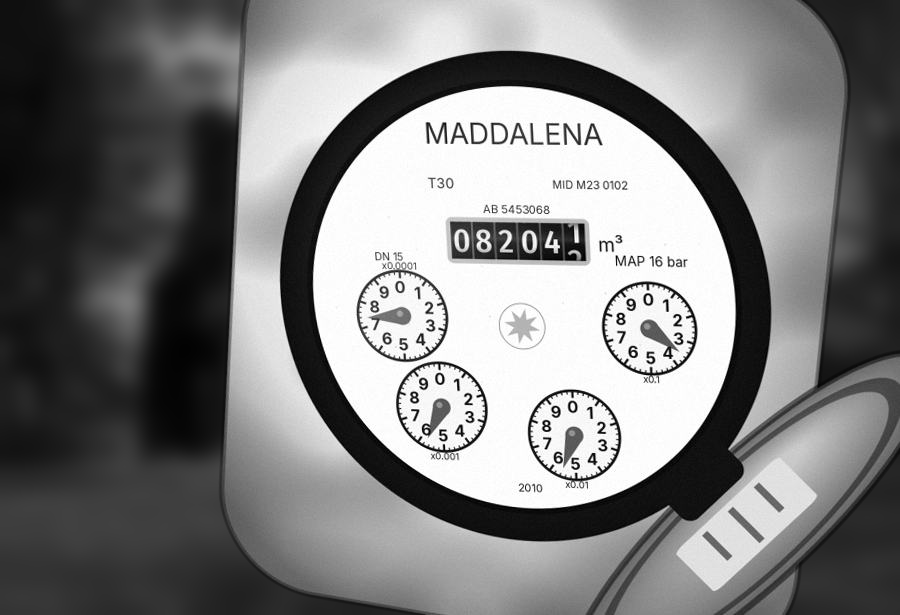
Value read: 82041.3557 m³
